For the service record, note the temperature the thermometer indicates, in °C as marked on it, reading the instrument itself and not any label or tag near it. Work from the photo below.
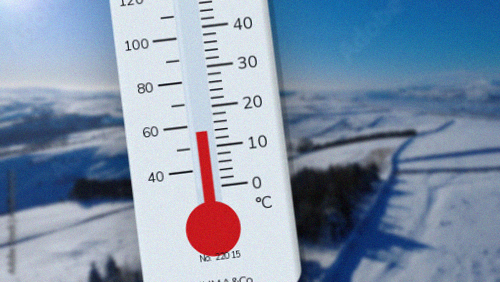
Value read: 14 °C
